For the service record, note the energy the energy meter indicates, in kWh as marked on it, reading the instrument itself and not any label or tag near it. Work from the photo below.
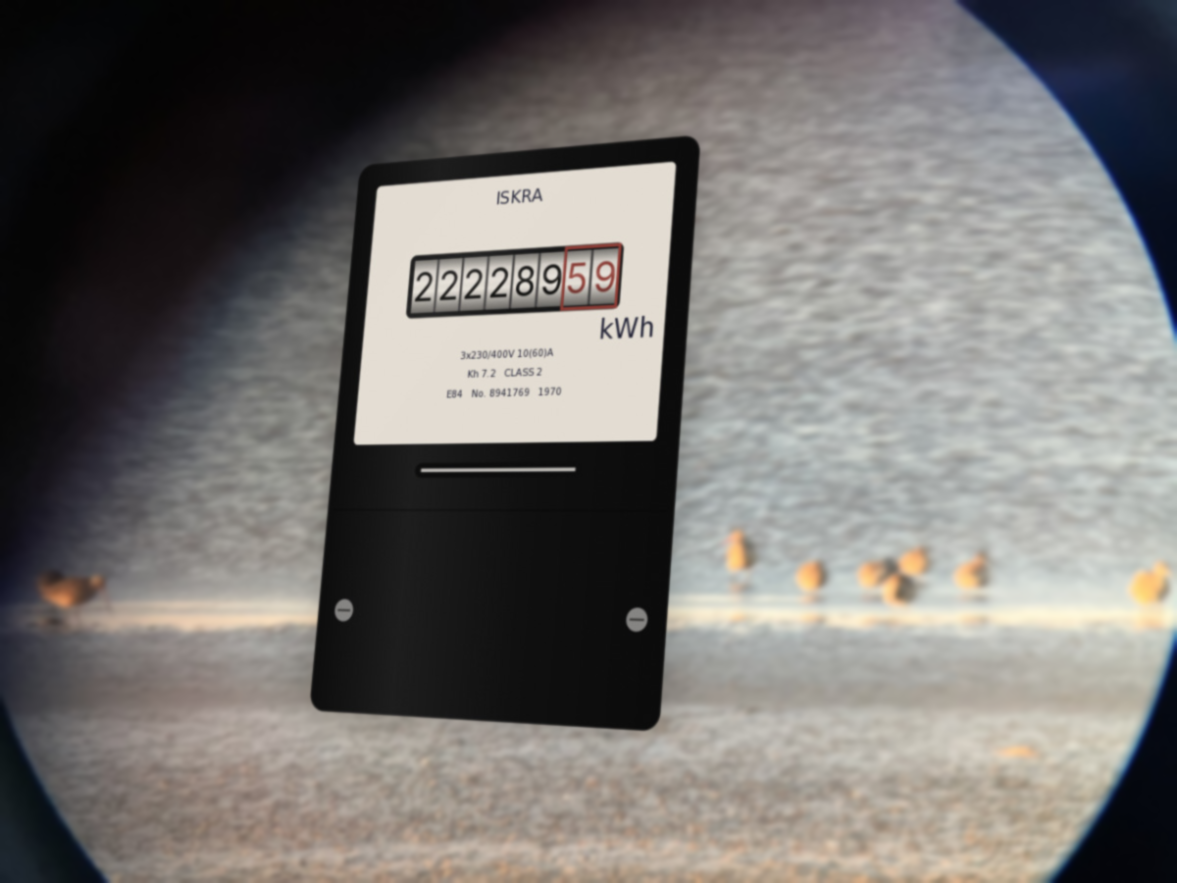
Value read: 222289.59 kWh
